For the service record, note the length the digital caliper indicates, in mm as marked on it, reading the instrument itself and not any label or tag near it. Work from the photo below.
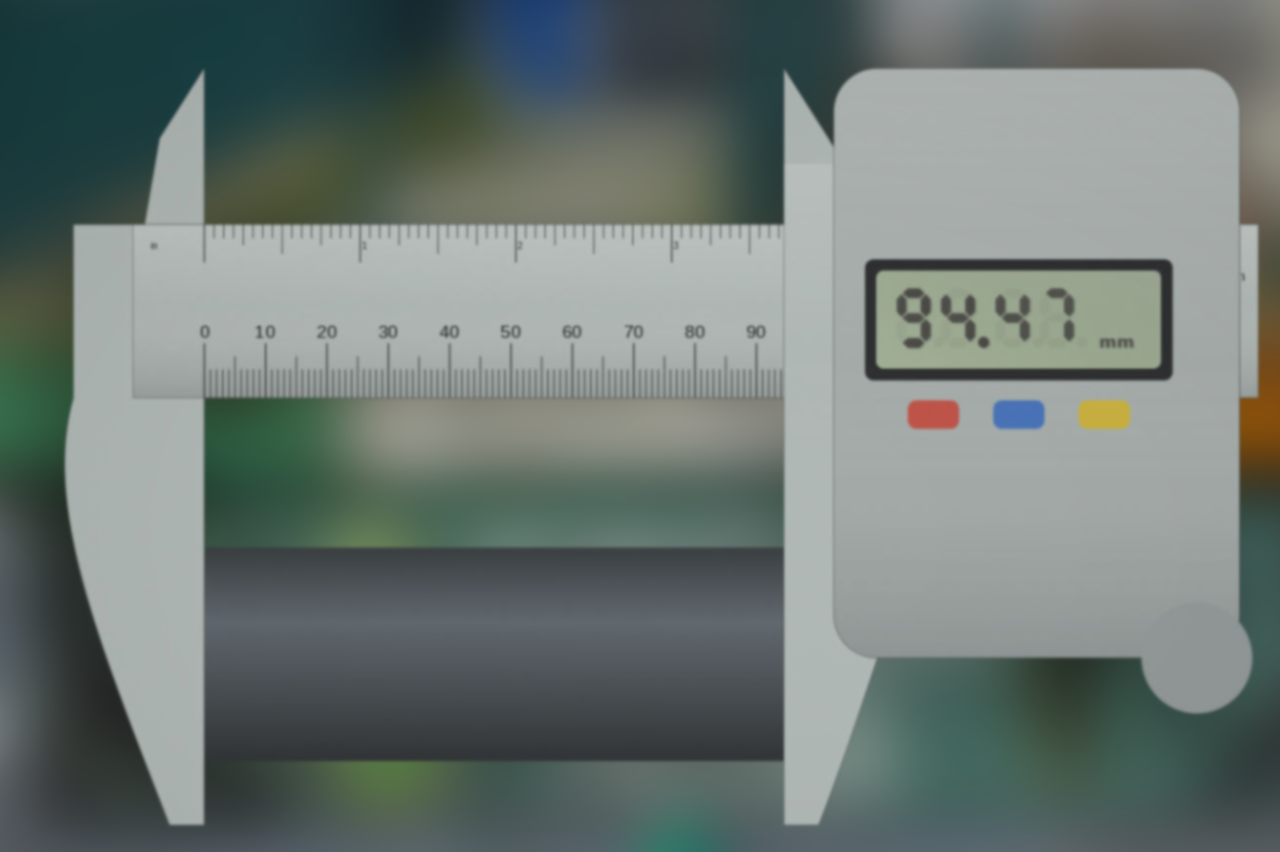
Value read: 94.47 mm
